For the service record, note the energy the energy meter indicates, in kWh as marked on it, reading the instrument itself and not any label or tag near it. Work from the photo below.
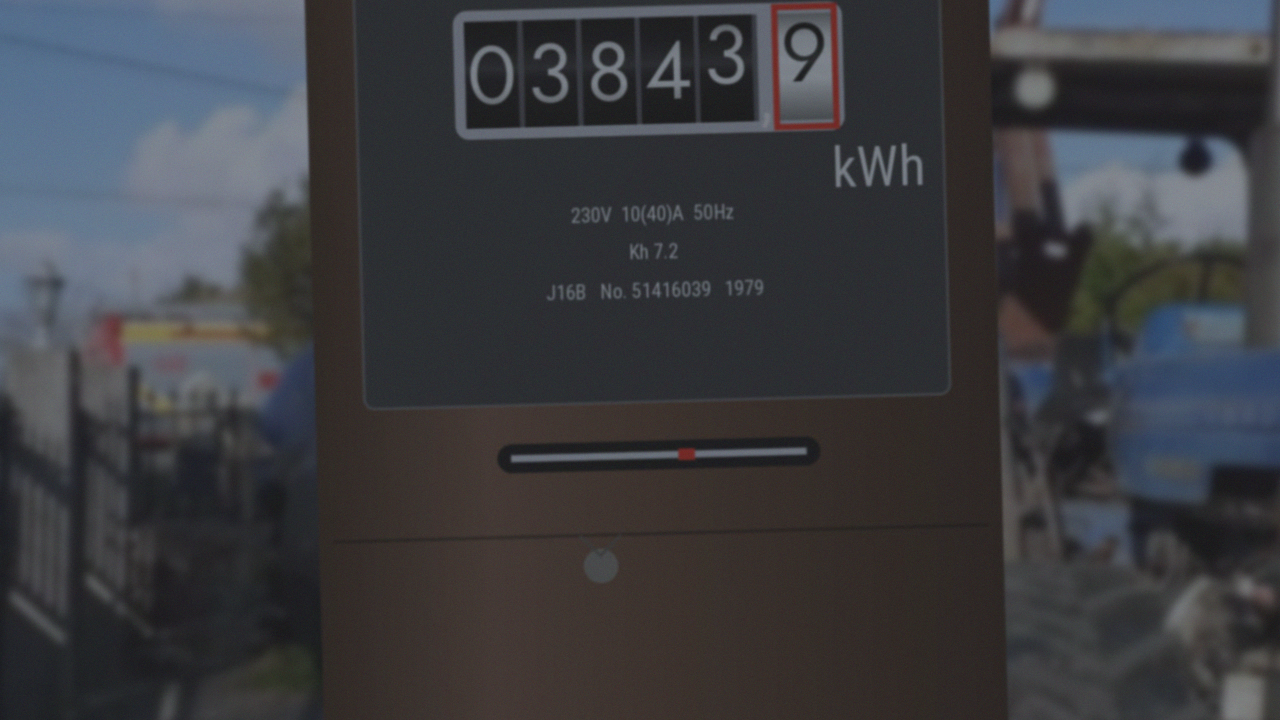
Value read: 3843.9 kWh
